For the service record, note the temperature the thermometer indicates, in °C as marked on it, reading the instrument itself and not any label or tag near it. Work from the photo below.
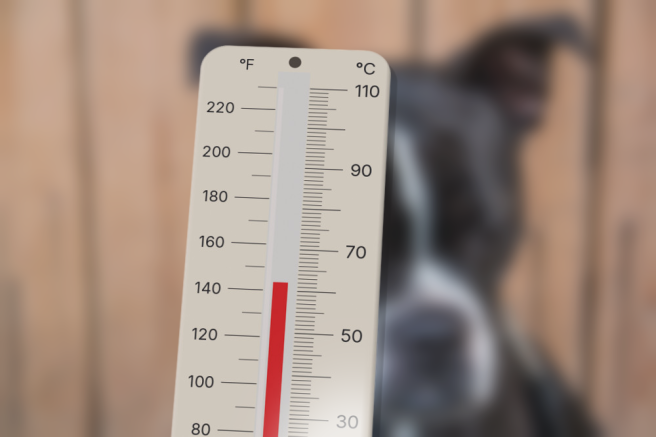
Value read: 62 °C
